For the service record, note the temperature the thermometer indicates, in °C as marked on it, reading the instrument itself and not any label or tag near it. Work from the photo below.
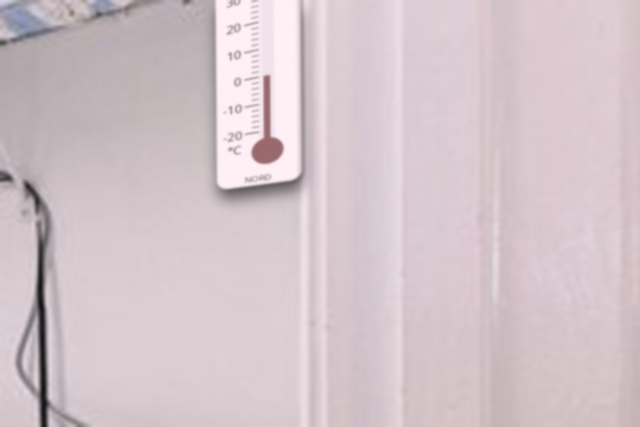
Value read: 0 °C
